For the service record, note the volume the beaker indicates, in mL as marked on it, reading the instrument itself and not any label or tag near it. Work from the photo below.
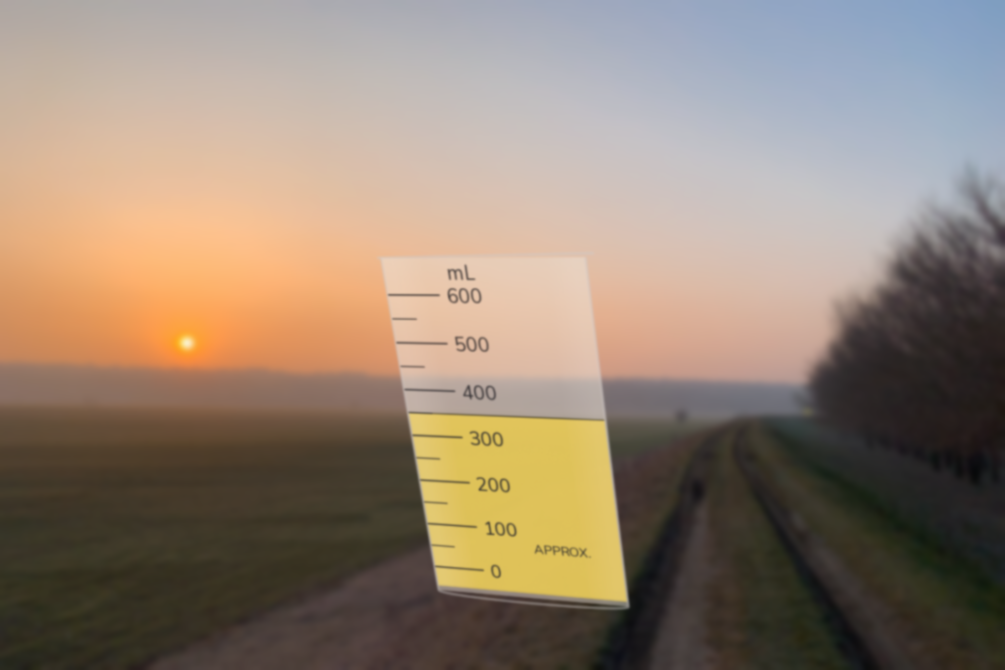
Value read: 350 mL
